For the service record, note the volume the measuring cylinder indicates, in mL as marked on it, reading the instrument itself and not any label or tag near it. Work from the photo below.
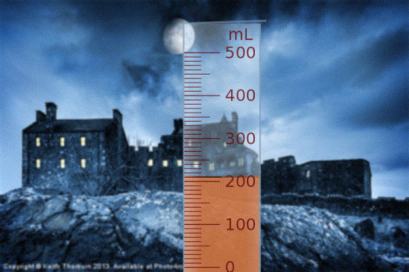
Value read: 210 mL
